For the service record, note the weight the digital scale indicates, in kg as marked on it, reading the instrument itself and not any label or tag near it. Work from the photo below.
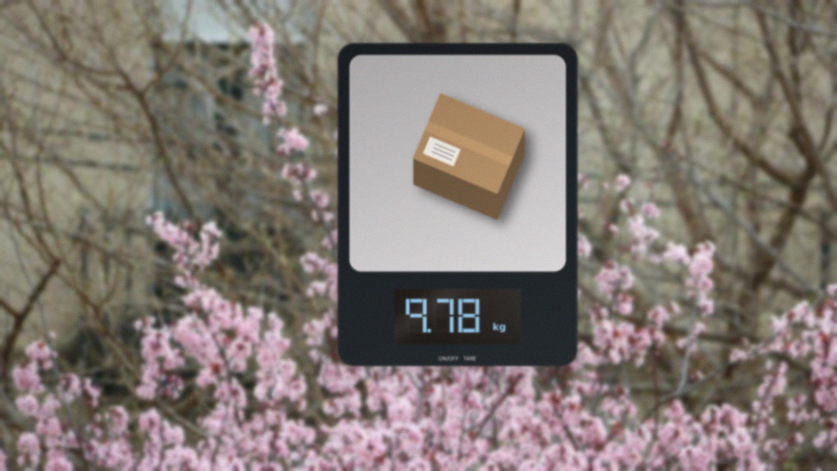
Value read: 9.78 kg
